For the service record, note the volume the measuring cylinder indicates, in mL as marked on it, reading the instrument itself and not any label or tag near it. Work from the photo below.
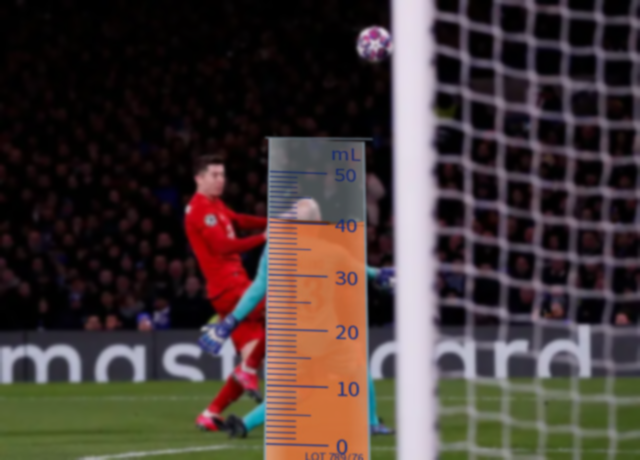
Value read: 40 mL
